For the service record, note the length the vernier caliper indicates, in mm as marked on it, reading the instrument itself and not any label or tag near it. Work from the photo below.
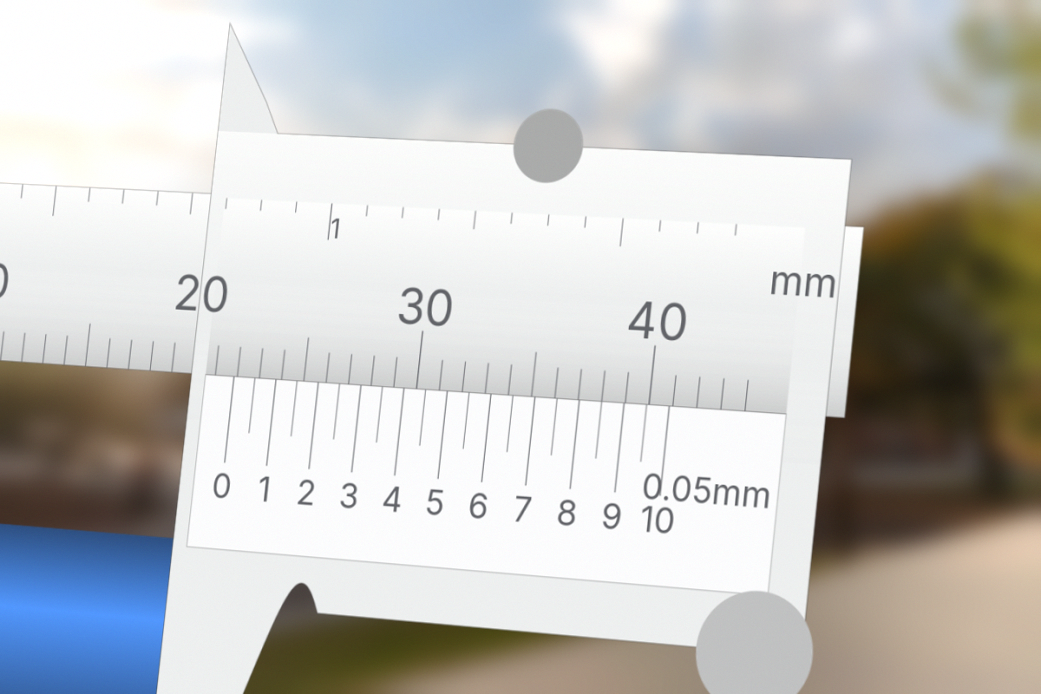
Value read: 21.85 mm
